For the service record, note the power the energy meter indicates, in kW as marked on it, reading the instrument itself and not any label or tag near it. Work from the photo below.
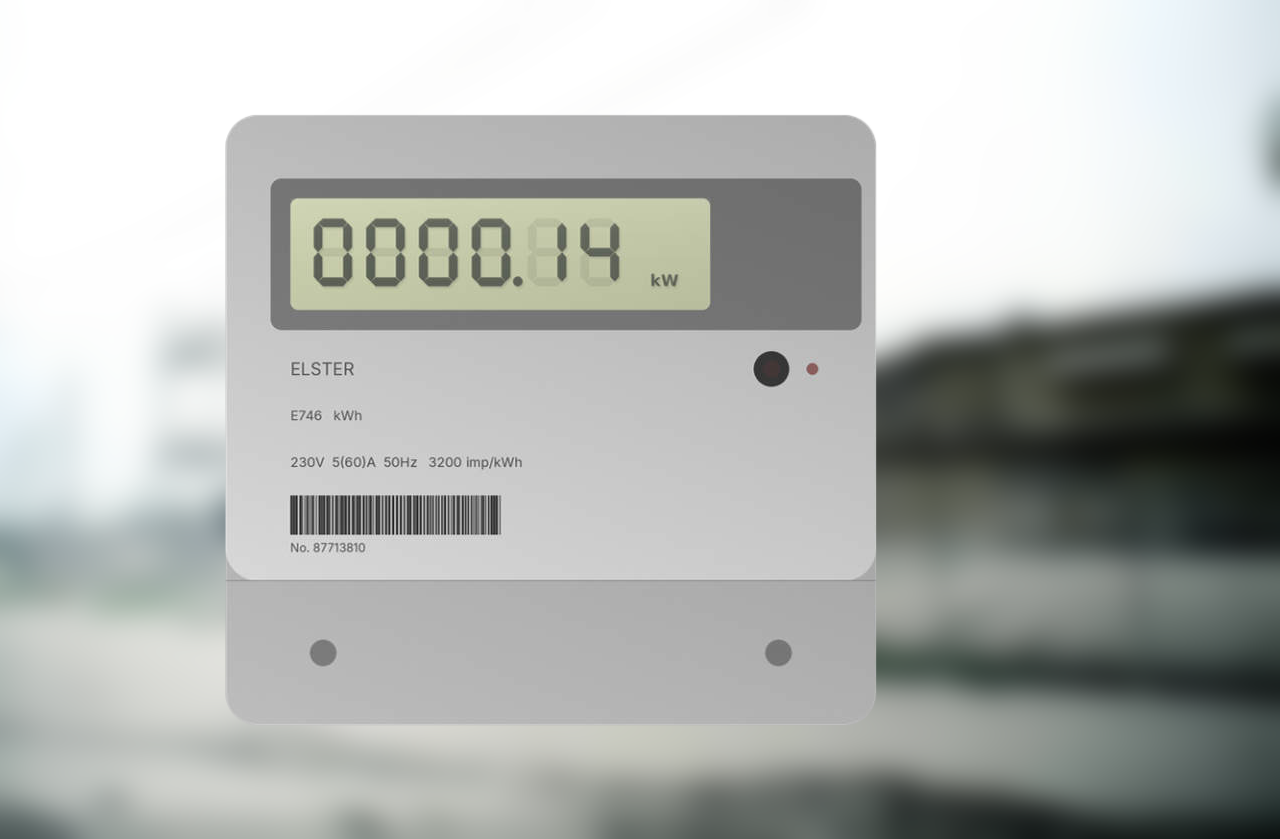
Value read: 0.14 kW
